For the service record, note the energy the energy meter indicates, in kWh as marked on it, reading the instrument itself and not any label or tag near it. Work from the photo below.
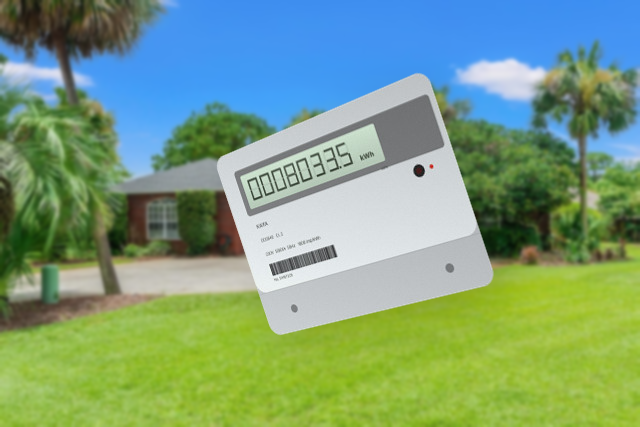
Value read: 8033.5 kWh
